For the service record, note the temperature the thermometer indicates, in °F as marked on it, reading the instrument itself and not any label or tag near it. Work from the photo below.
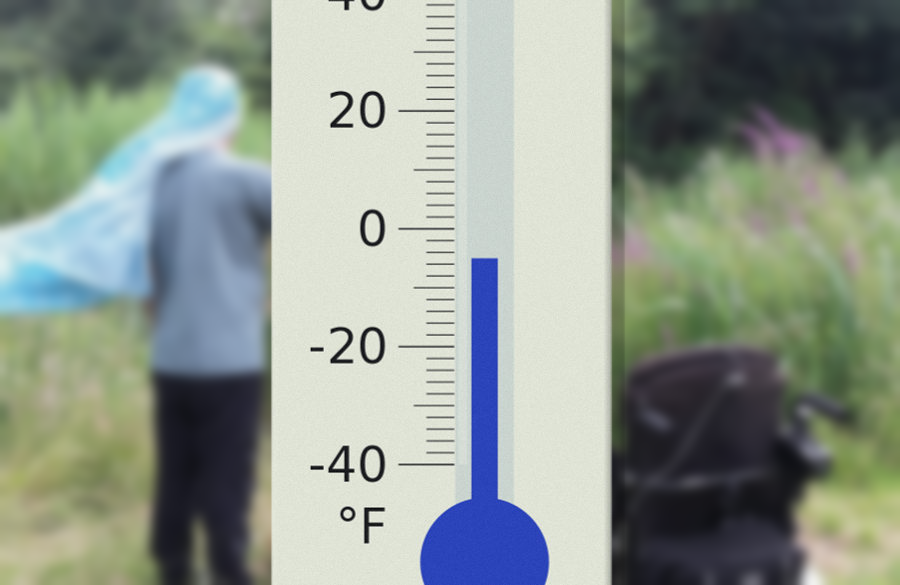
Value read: -5 °F
